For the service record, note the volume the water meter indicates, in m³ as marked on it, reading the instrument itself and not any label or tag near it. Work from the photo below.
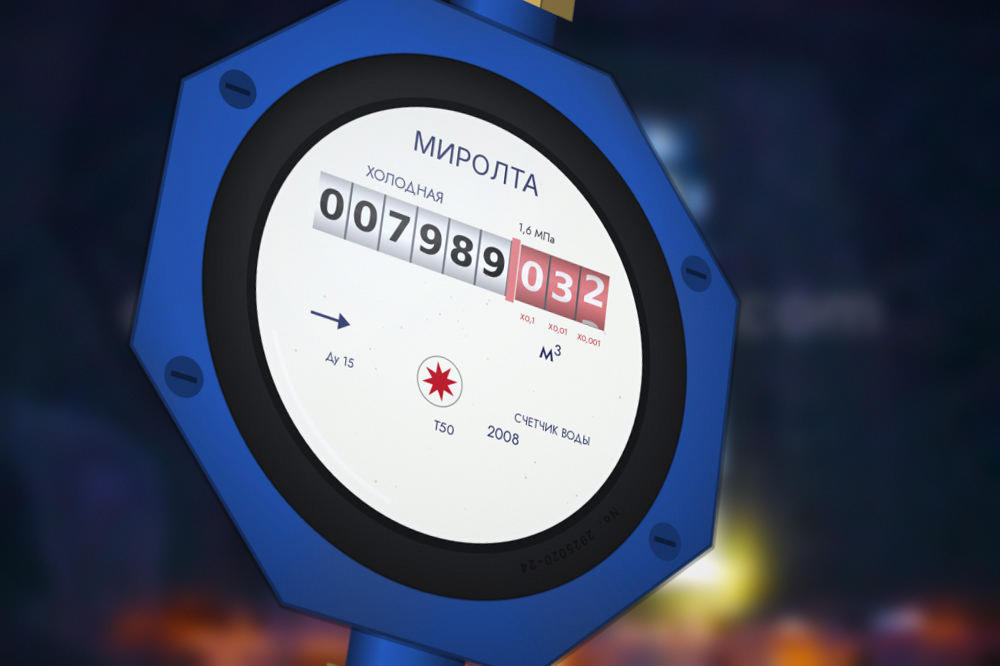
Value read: 7989.032 m³
